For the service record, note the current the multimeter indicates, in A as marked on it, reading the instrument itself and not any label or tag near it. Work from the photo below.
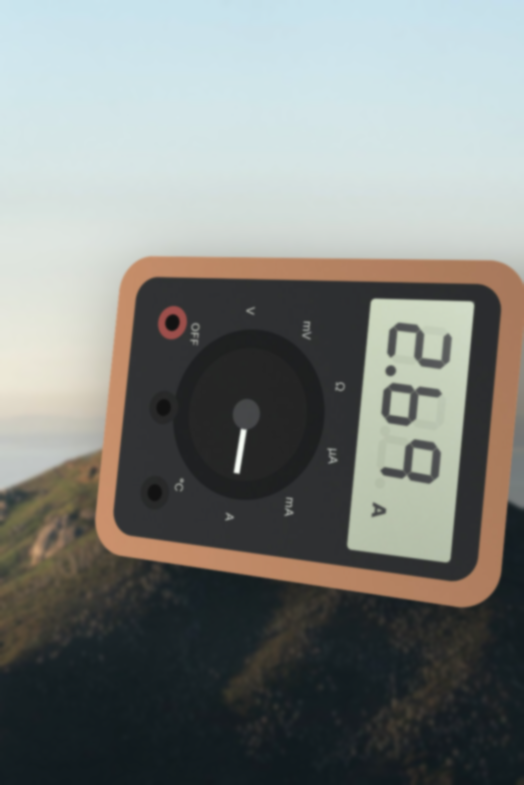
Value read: 2.69 A
